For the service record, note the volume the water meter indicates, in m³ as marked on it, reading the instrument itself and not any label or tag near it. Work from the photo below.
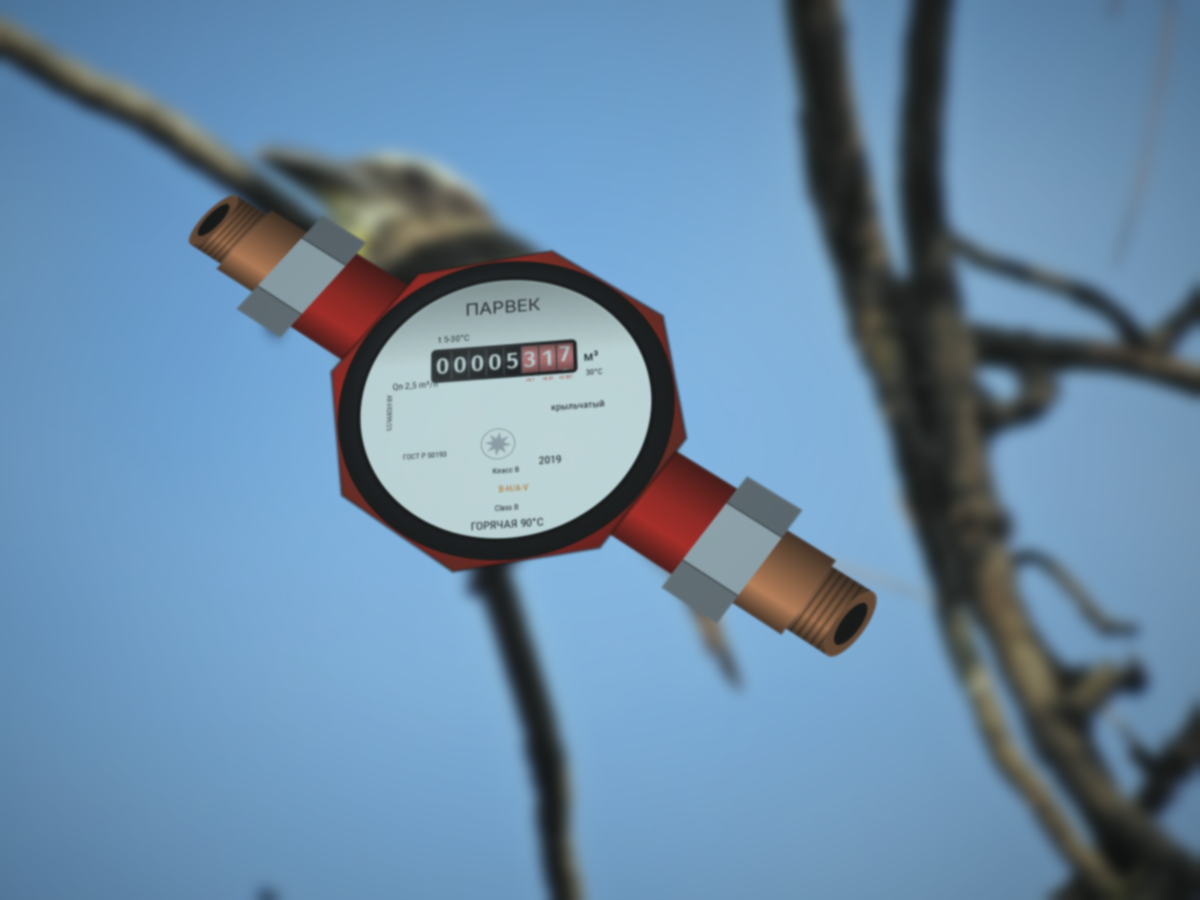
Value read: 5.317 m³
